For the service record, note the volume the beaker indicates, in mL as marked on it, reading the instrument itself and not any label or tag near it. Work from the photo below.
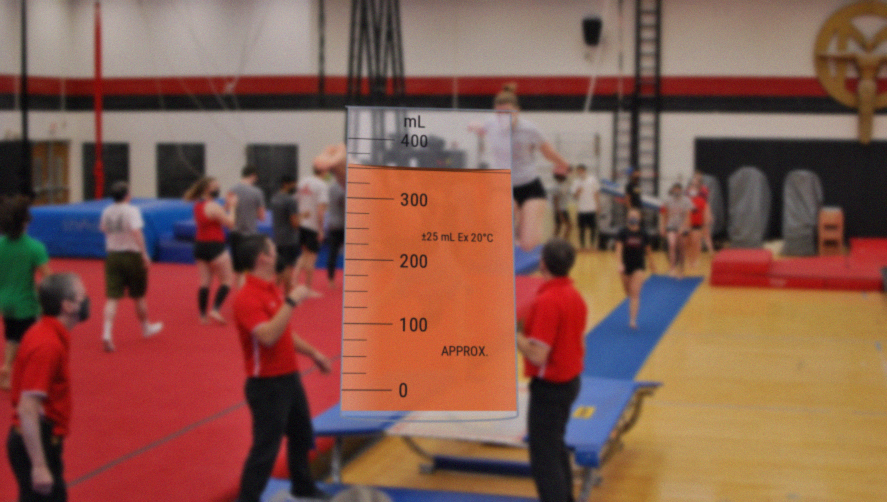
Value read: 350 mL
